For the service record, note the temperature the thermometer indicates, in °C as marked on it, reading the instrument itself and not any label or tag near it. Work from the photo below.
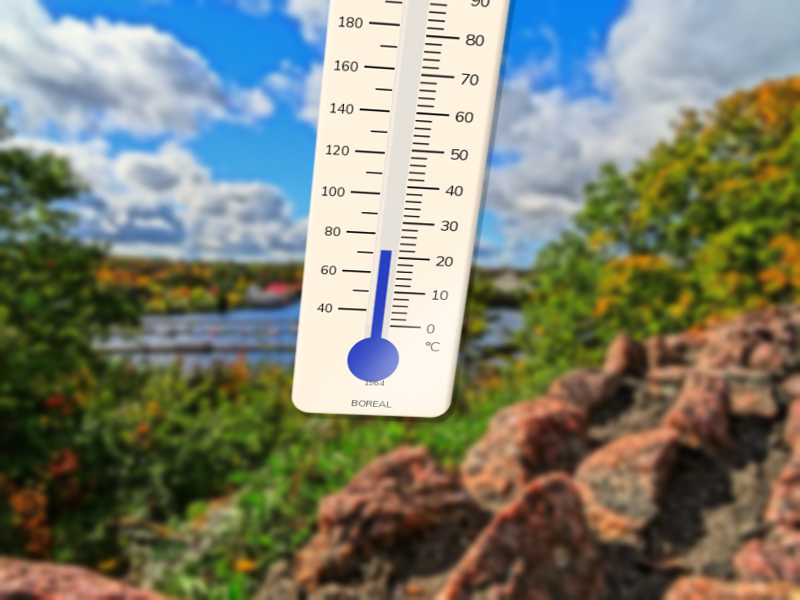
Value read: 22 °C
